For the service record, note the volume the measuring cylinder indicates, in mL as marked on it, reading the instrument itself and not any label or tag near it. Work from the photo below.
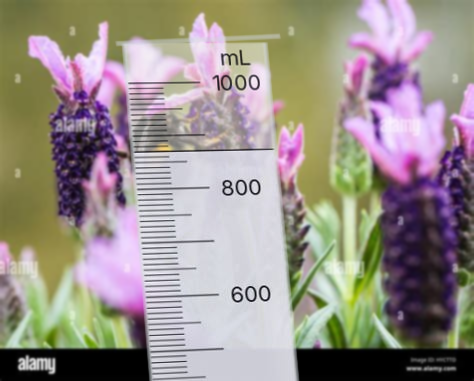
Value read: 870 mL
